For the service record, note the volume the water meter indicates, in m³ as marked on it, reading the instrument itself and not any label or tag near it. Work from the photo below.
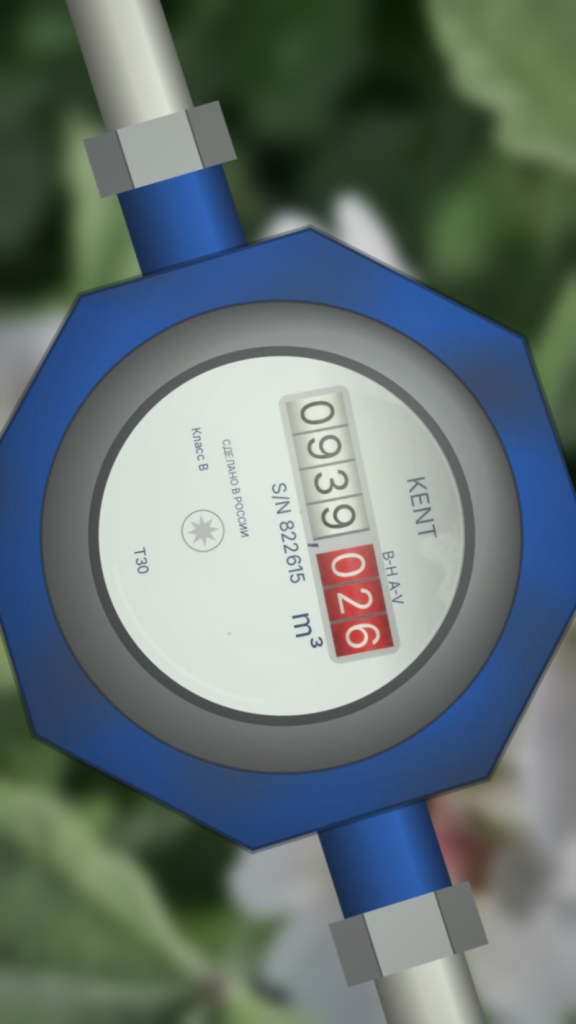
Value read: 939.026 m³
